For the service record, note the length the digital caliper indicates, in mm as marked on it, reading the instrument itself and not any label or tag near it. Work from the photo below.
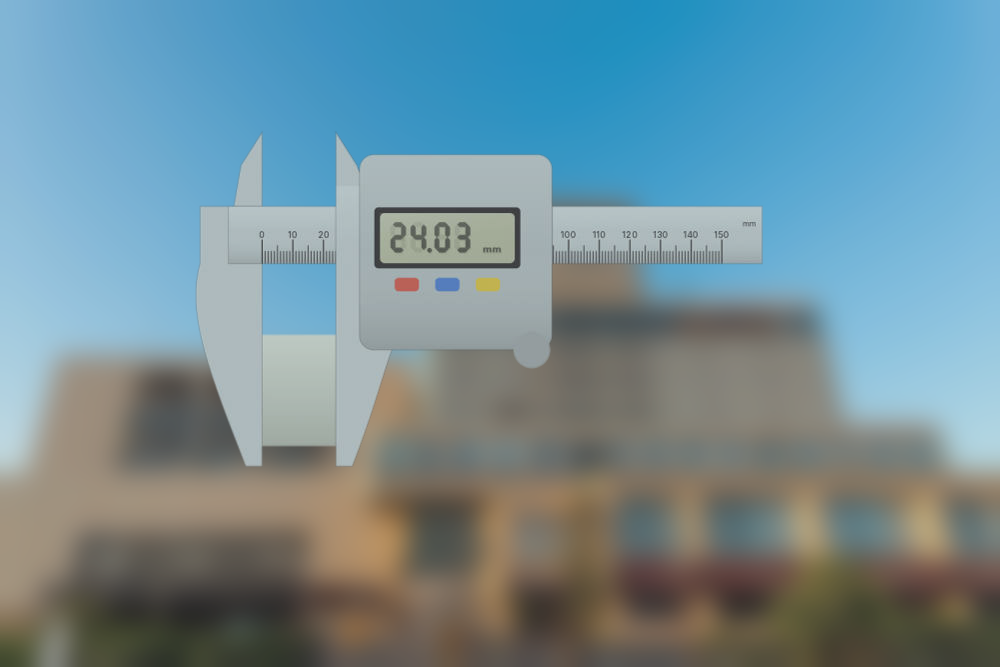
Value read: 24.03 mm
